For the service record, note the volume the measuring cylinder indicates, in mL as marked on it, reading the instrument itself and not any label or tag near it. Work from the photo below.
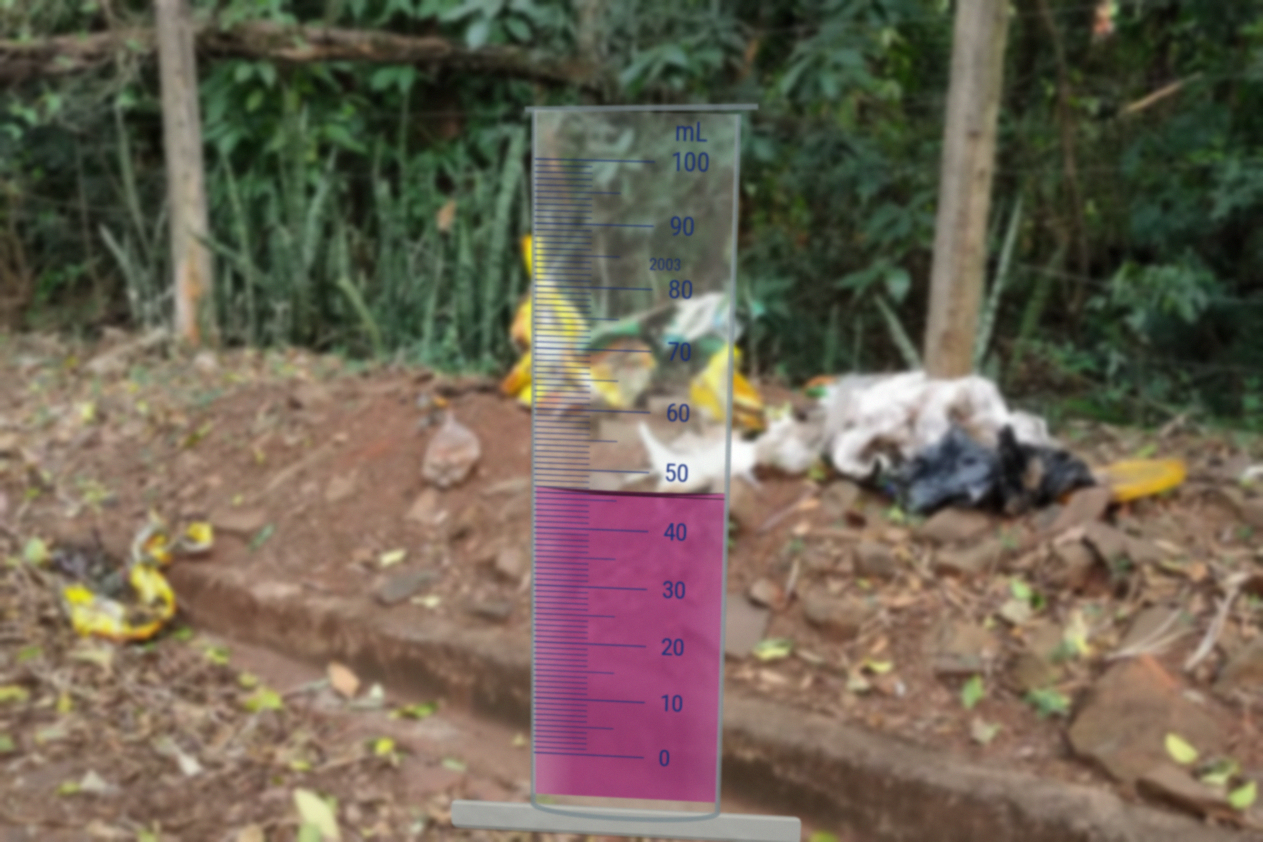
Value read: 46 mL
